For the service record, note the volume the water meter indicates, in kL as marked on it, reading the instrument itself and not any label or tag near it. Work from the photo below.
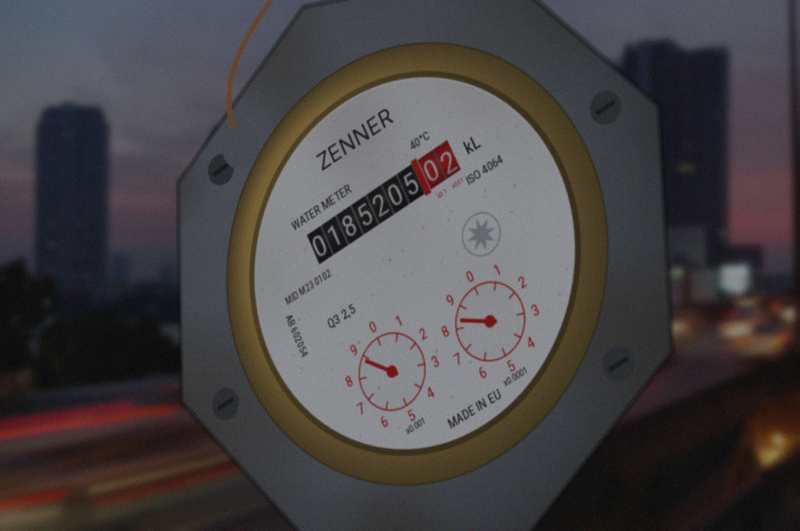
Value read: 185205.0188 kL
